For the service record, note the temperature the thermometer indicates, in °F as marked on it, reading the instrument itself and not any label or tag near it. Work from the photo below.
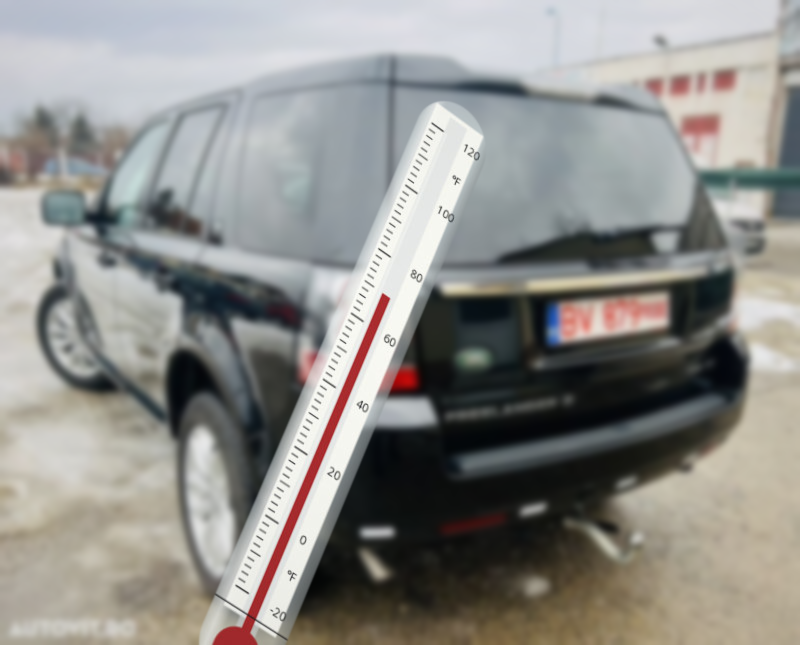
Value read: 70 °F
